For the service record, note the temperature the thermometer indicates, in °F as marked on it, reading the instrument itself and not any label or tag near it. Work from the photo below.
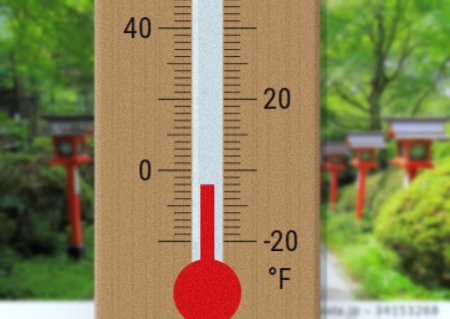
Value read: -4 °F
